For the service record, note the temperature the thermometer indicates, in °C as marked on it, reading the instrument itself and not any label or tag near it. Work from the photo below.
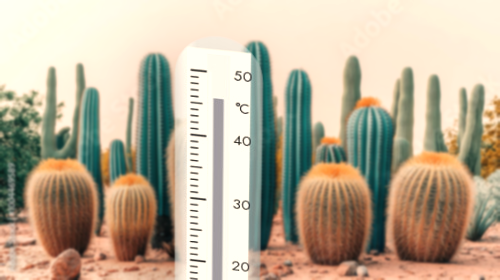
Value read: 46 °C
